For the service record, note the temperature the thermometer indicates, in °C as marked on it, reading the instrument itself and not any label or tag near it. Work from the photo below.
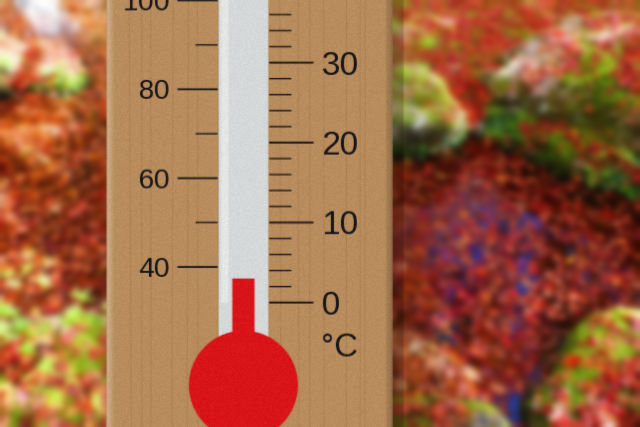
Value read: 3 °C
